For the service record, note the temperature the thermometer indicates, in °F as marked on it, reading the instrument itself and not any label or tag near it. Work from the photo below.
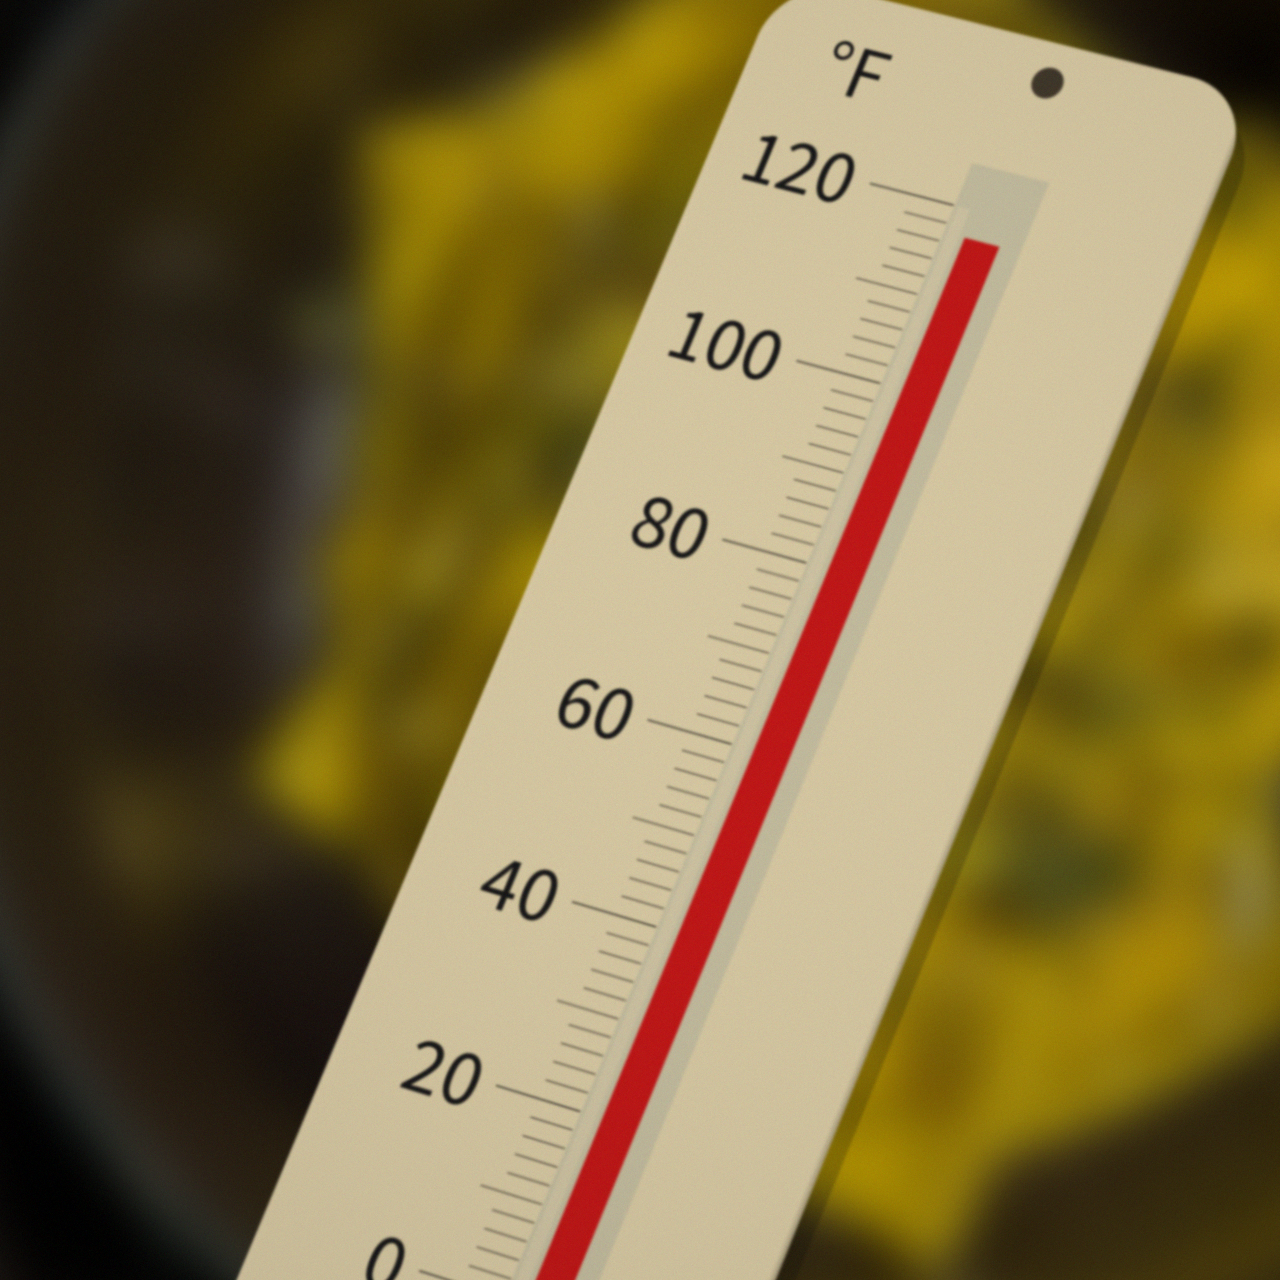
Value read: 117 °F
